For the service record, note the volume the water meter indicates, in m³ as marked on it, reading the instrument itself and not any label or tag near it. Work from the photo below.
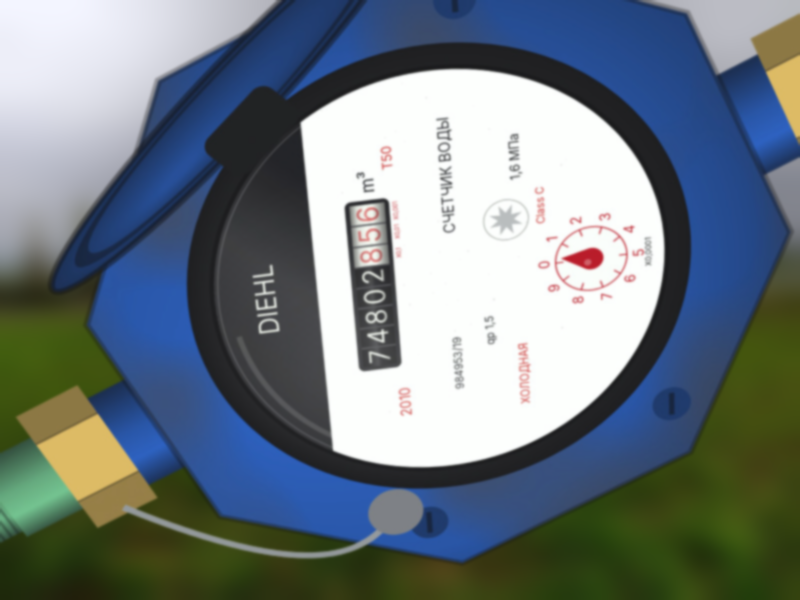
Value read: 74802.8560 m³
